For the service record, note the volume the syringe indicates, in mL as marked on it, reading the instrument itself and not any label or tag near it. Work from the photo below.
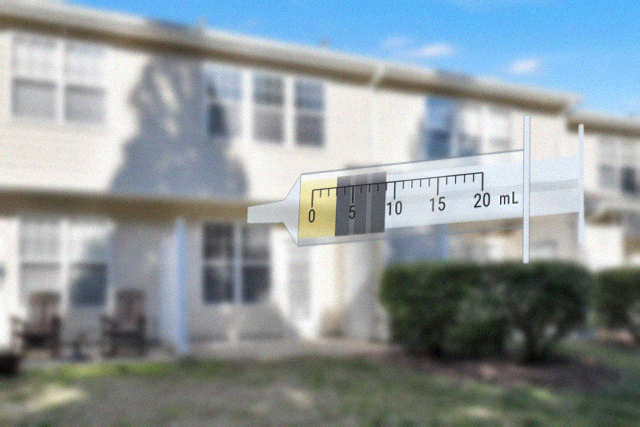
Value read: 3 mL
